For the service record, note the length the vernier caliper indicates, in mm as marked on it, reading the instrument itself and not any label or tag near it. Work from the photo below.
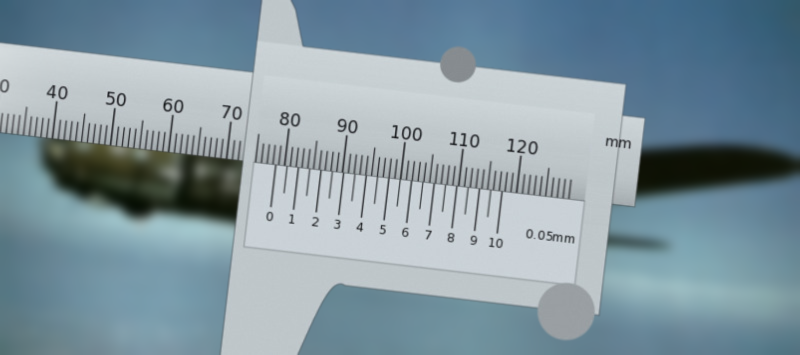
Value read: 78.5 mm
